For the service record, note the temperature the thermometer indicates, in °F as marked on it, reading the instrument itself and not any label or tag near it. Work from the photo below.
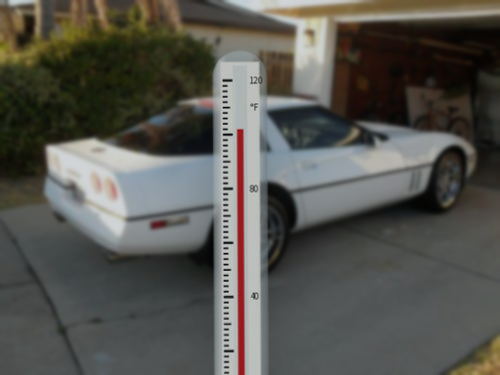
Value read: 102 °F
